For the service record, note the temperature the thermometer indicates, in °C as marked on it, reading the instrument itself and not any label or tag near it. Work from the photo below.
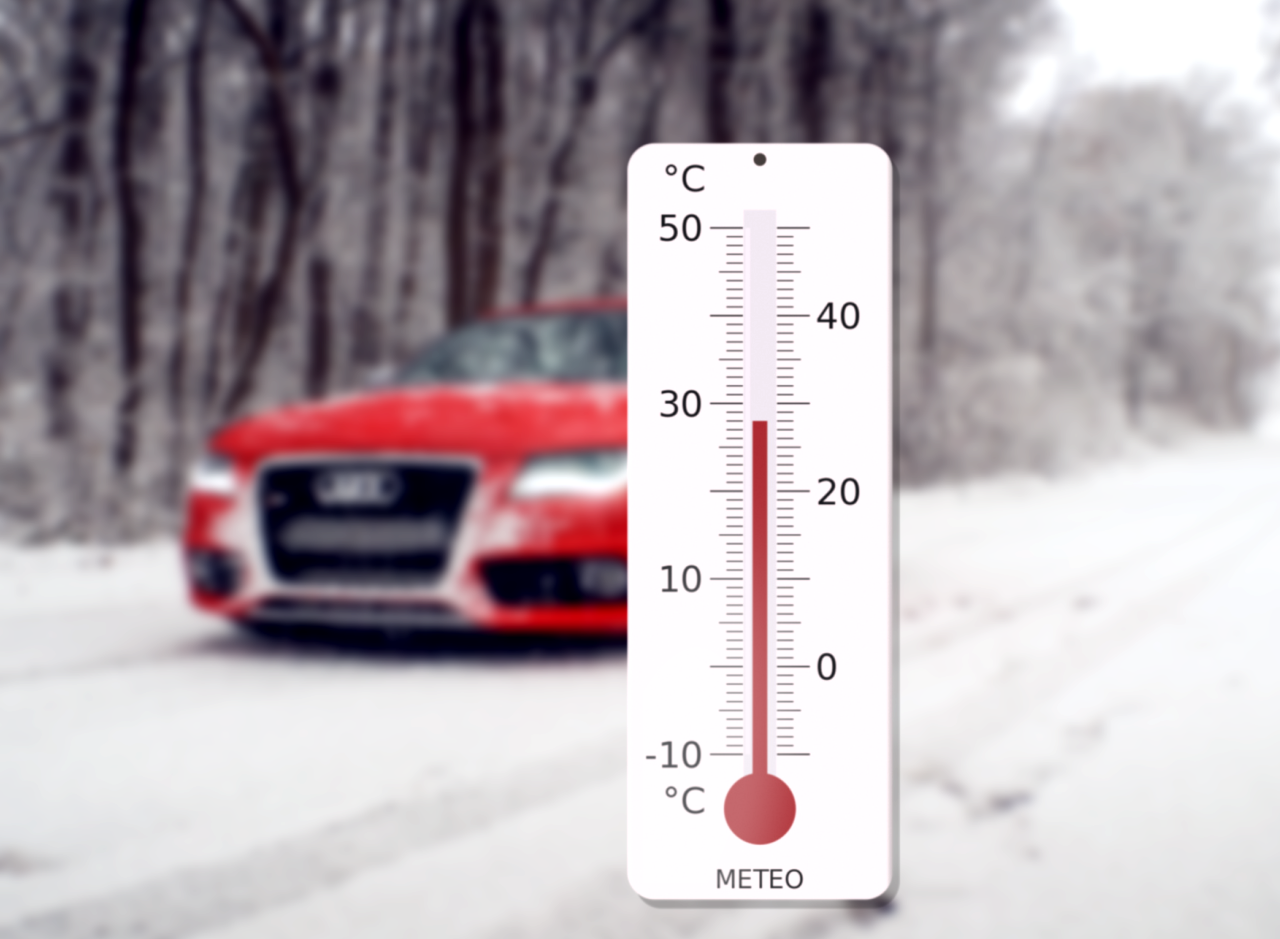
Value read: 28 °C
